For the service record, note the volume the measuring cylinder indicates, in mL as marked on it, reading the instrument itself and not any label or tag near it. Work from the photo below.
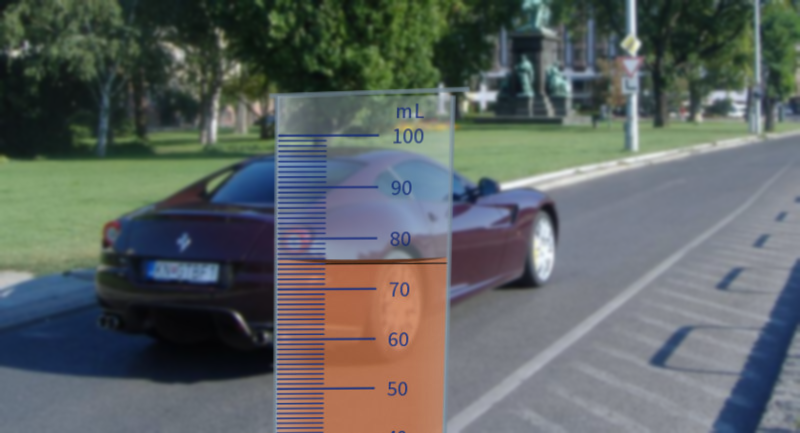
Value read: 75 mL
